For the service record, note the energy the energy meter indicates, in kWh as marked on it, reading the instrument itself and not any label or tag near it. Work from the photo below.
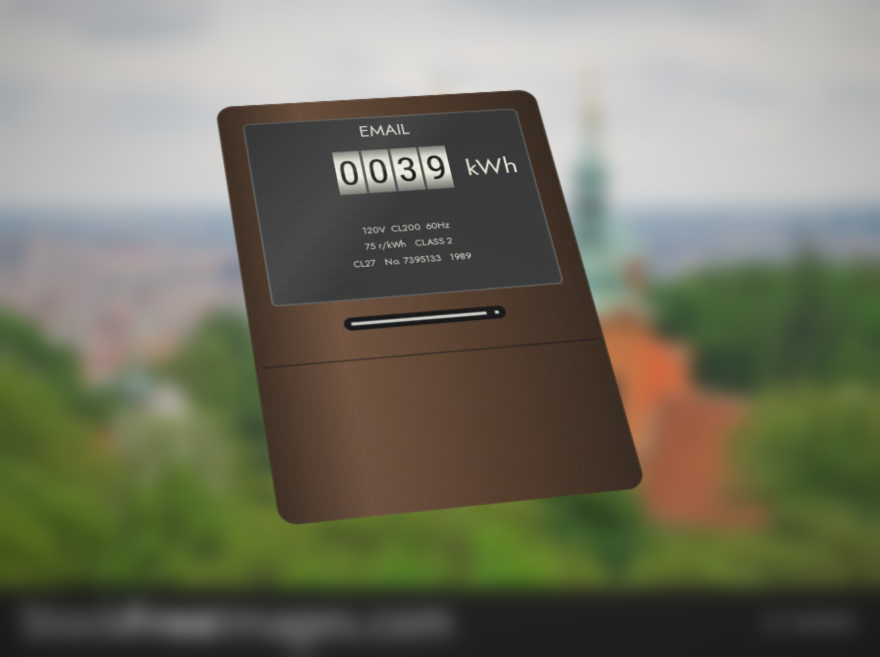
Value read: 39 kWh
